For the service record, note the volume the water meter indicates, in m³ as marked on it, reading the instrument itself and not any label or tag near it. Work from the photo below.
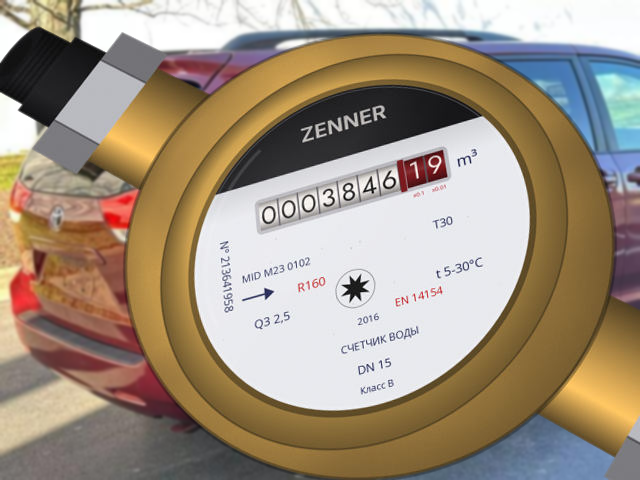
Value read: 3846.19 m³
